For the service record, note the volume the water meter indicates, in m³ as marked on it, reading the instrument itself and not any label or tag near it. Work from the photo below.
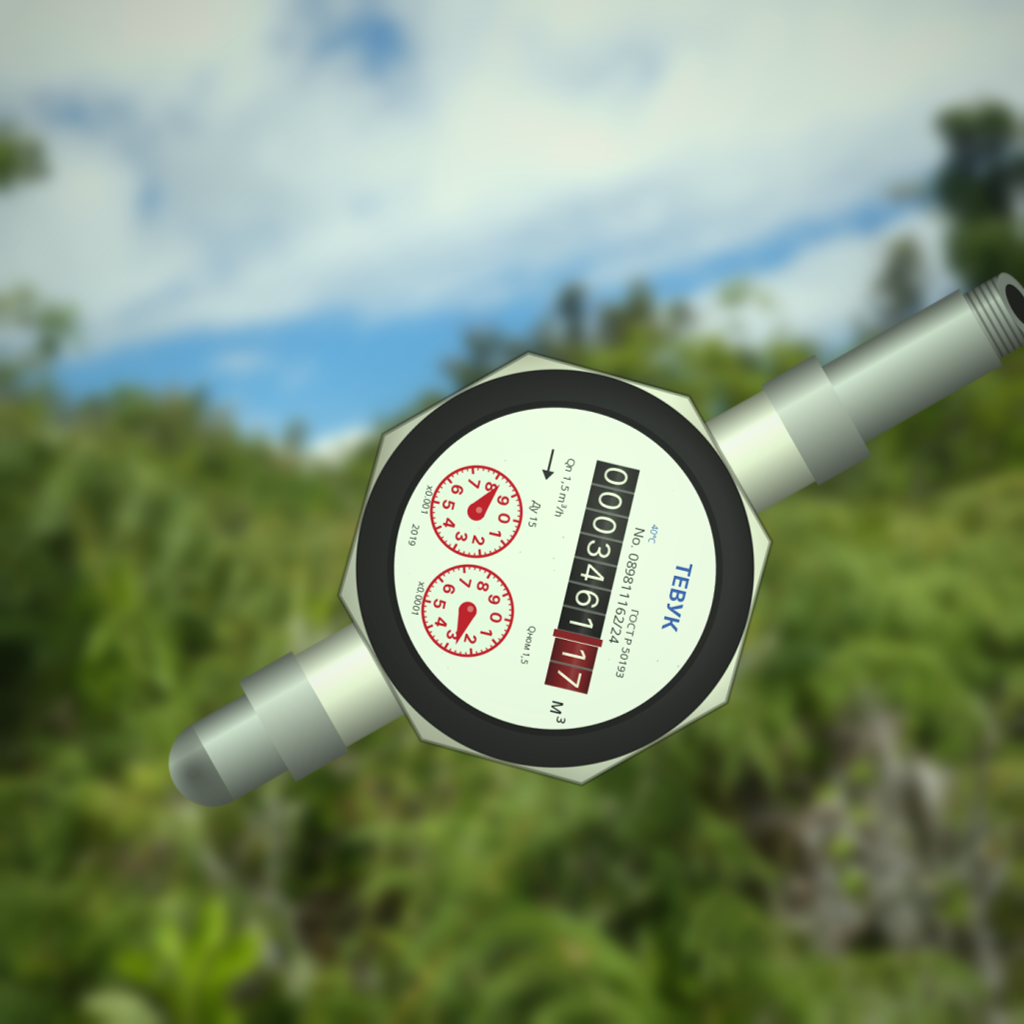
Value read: 3461.1782 m³
